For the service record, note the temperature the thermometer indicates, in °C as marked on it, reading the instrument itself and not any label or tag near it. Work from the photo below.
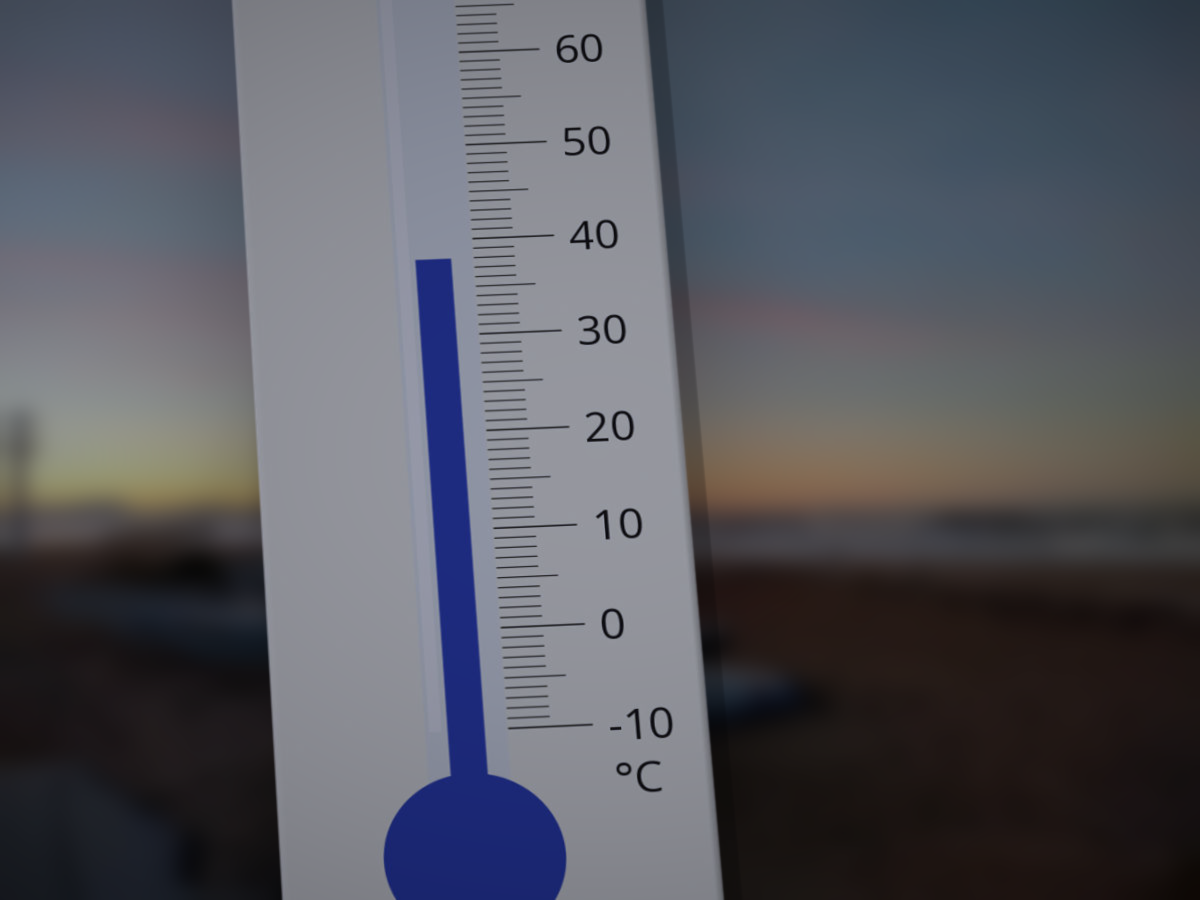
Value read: 38 °C
